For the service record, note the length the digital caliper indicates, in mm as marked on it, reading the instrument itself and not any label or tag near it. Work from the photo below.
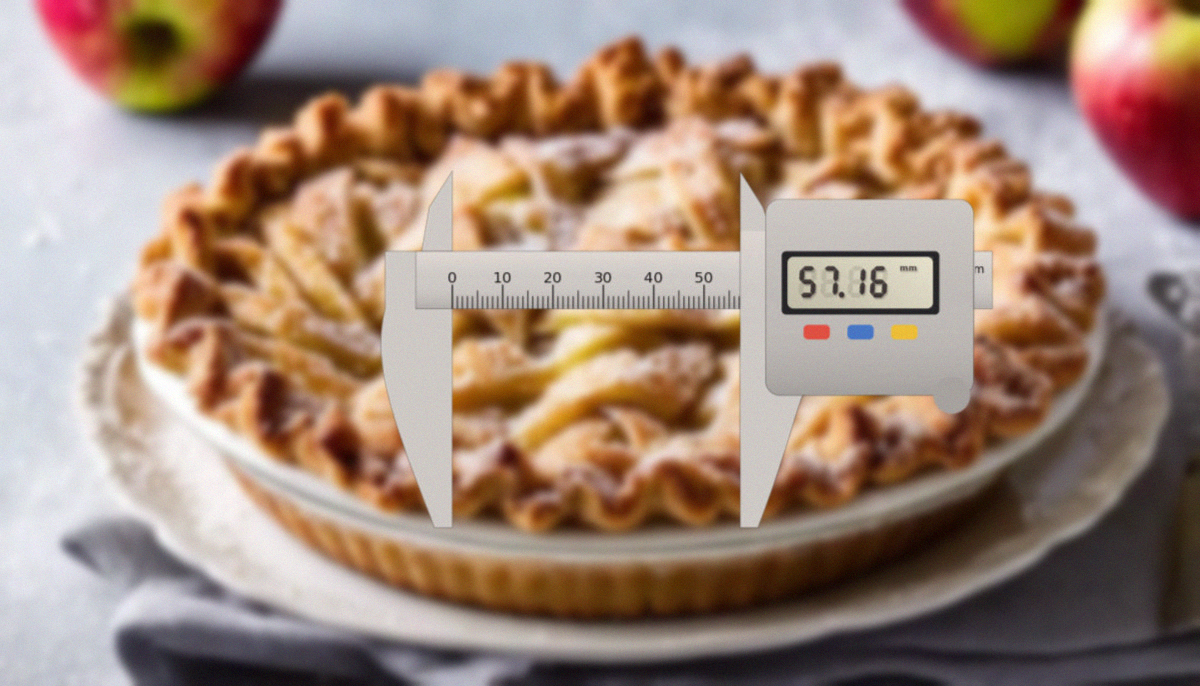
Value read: 57.16 mm
